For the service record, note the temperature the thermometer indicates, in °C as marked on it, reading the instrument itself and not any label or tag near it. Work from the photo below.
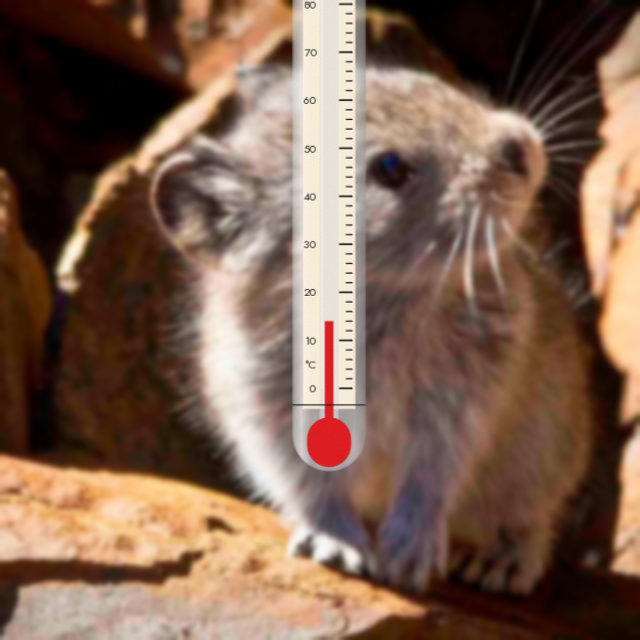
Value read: 14 °C
